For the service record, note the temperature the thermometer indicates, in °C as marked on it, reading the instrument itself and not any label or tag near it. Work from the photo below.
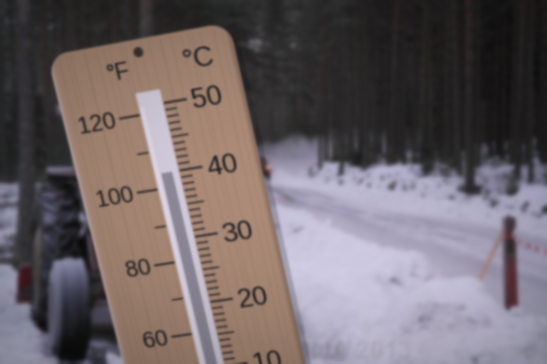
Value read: 40 °C
